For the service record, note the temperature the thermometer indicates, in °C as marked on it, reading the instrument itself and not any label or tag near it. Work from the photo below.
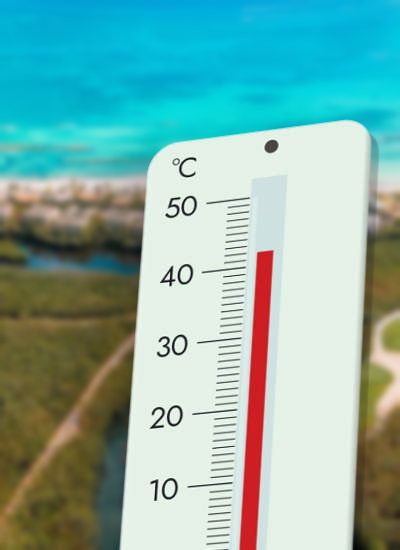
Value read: 42 °C
